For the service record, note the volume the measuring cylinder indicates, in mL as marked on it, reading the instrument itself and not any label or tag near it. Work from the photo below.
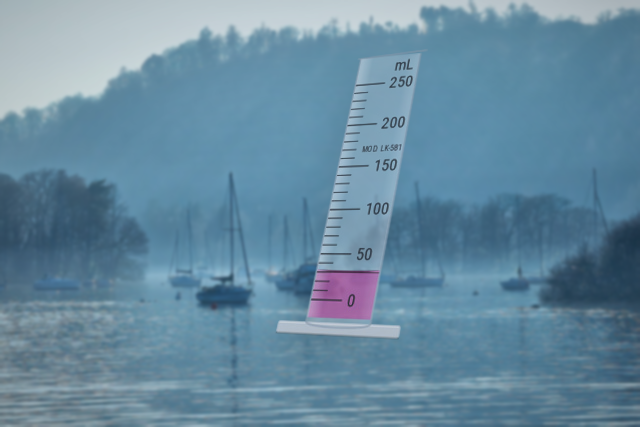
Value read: 30 mL
